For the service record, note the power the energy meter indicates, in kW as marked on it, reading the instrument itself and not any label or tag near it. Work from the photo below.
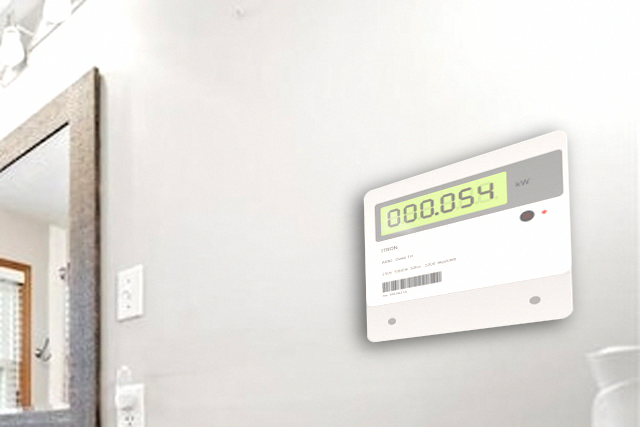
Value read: 0.054 kW
